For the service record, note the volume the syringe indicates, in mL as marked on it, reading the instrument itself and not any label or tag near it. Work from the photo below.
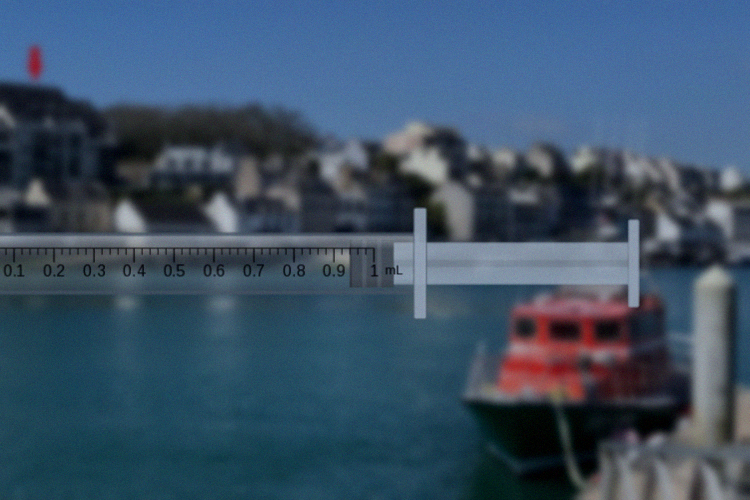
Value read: 0.94 mL
